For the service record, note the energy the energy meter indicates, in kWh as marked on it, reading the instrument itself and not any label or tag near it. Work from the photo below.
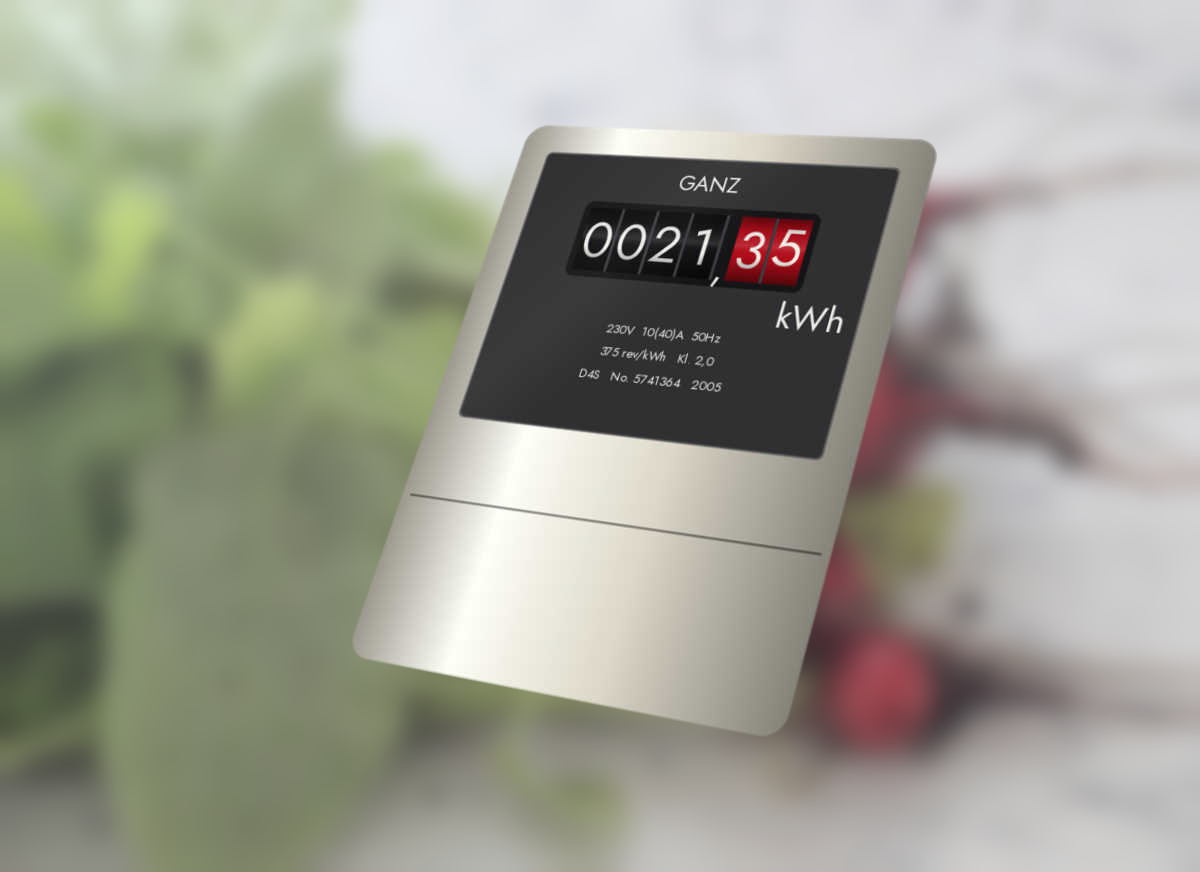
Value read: 21.35 kWh
